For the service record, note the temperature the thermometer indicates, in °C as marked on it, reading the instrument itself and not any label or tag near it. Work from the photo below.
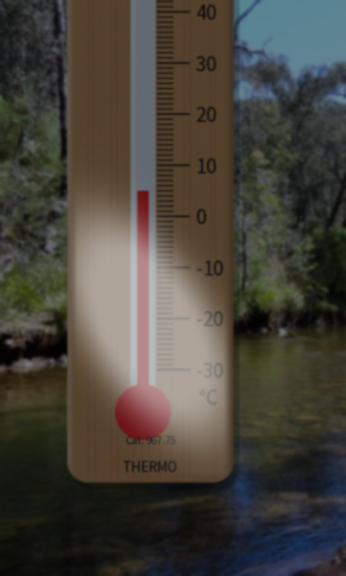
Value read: 5 °C
